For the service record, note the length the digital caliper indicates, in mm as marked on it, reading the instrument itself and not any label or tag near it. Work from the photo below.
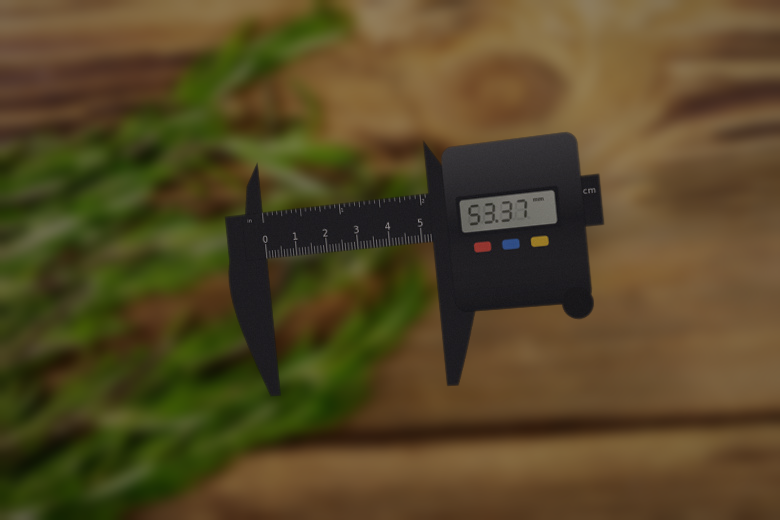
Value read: 53.37 mm
